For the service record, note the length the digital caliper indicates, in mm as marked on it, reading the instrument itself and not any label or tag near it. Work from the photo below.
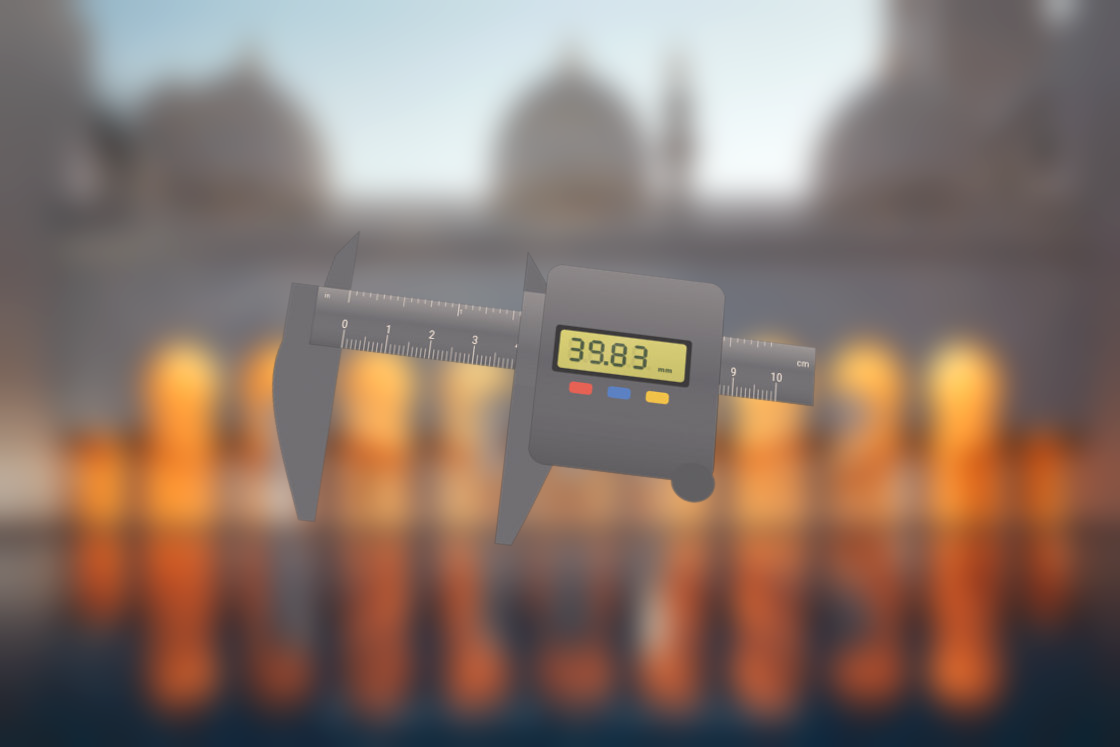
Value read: 39.83 mm
